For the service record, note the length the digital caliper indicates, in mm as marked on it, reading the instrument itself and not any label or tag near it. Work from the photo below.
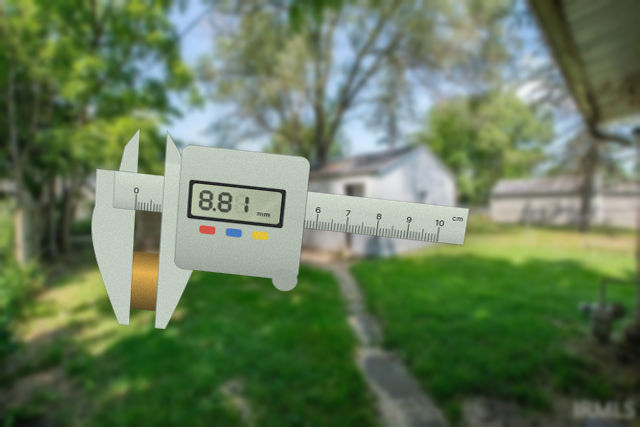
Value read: 8.81 mm
